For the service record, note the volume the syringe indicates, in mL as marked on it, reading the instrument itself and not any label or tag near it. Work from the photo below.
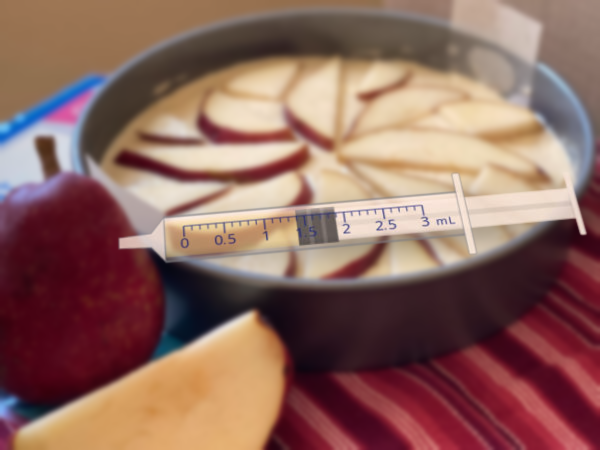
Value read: 1.4 mL
